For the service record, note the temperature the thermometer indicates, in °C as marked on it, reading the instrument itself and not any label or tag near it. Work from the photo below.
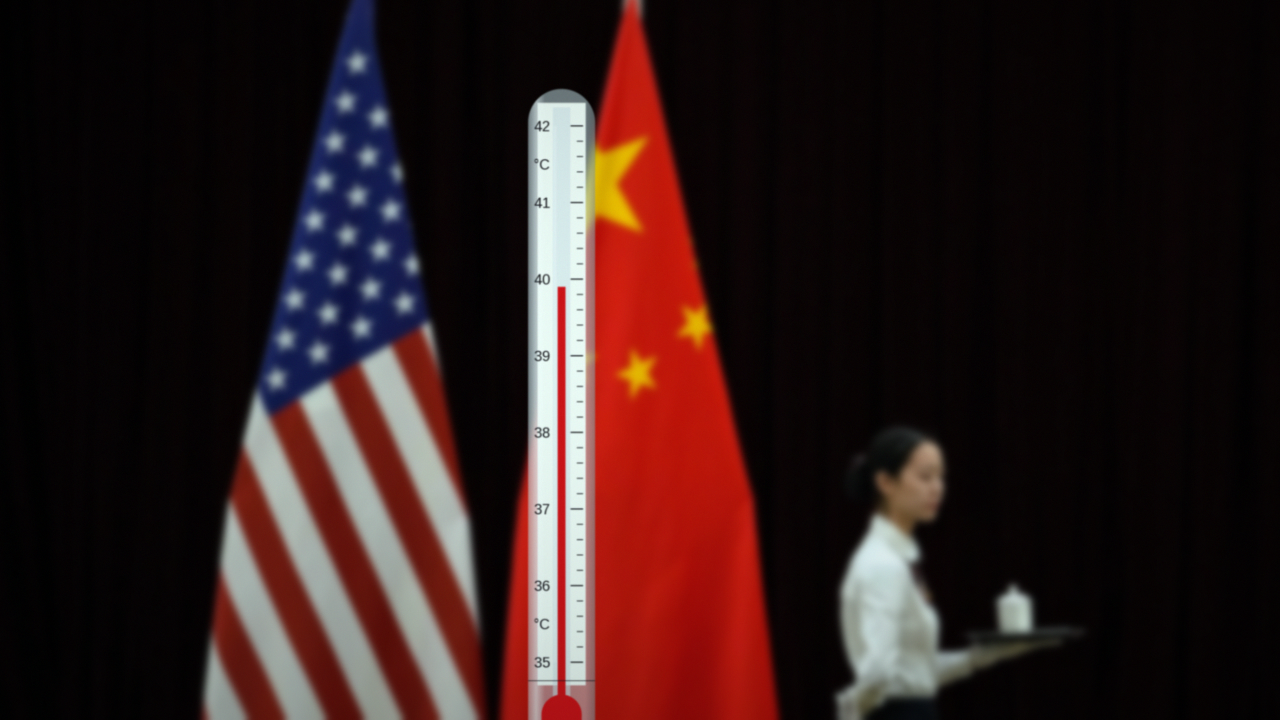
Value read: 39.9 °C
